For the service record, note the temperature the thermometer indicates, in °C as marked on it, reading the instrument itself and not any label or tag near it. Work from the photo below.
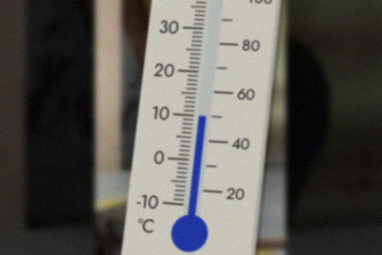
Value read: 10 °C
